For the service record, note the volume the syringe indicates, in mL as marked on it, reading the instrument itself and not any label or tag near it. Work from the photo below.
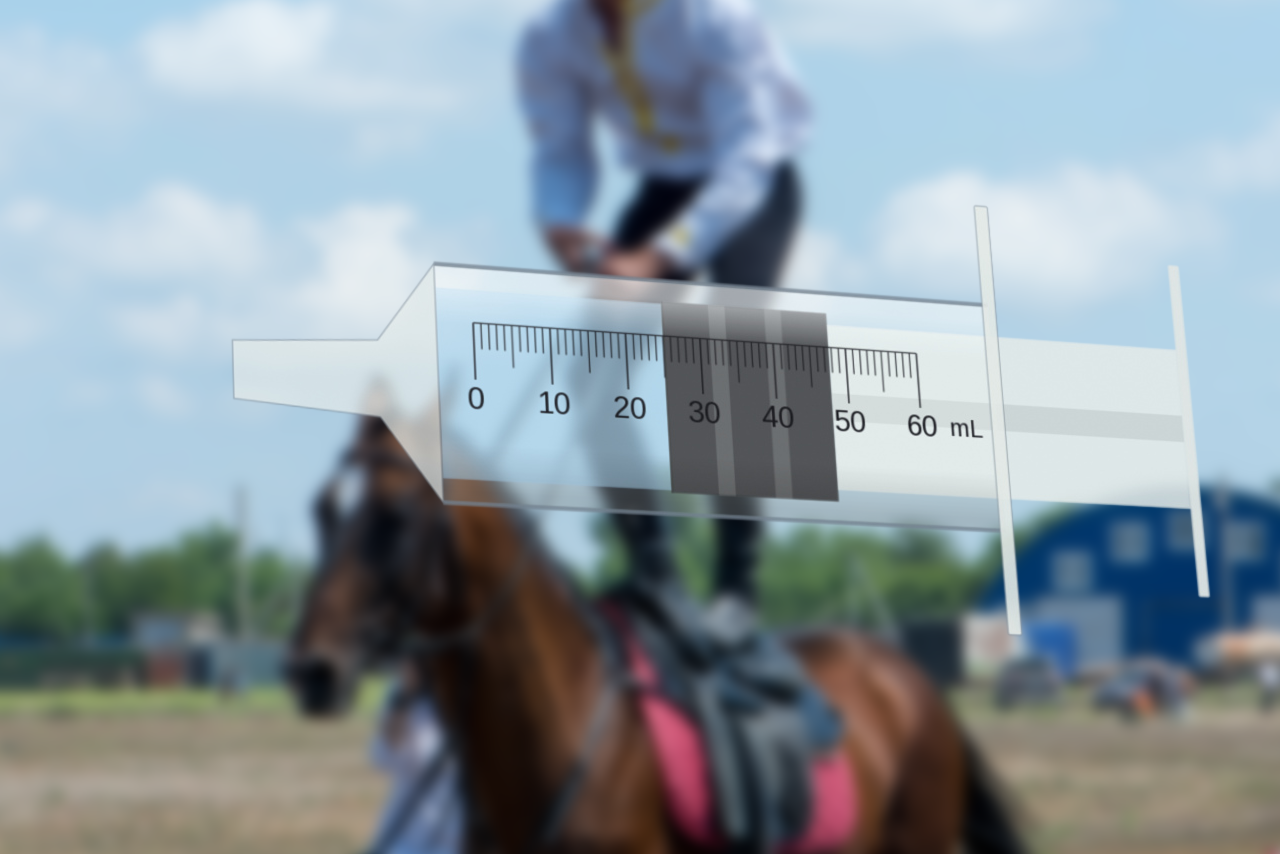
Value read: 25 mL
